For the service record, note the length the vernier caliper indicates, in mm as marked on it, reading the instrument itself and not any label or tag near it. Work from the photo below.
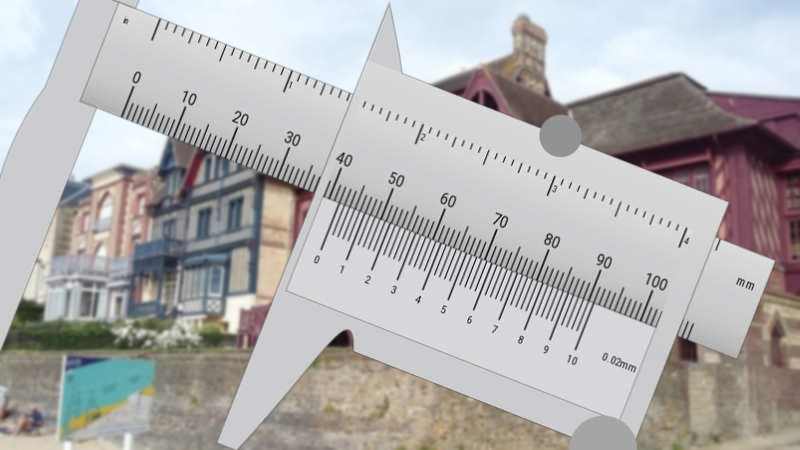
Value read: 42.0 mm
